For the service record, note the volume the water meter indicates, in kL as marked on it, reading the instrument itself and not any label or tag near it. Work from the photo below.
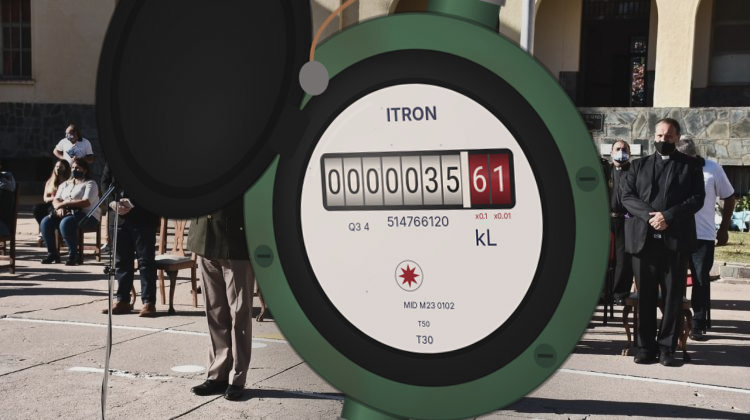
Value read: 35.61 kL
